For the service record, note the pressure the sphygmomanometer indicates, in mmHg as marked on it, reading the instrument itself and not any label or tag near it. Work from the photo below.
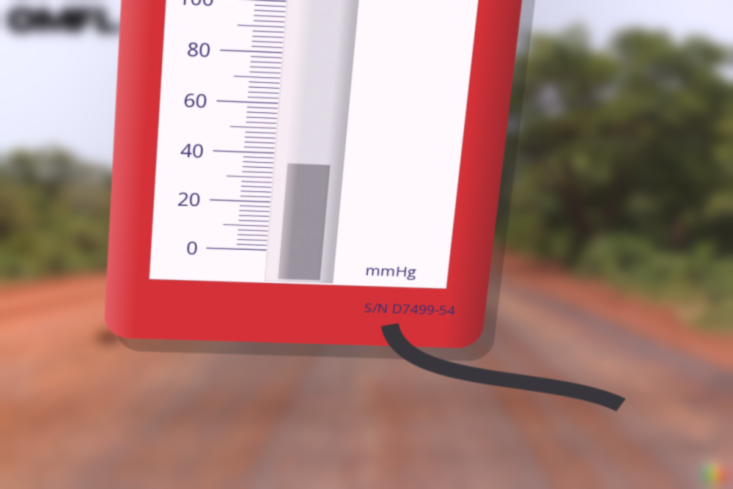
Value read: 36 mmHg
